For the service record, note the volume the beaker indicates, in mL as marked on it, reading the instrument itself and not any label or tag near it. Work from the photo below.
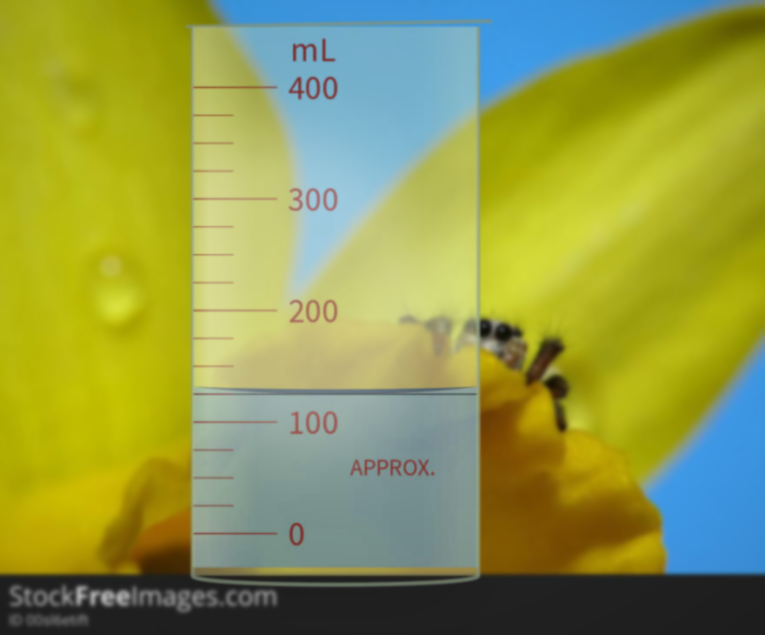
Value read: 125 mL
